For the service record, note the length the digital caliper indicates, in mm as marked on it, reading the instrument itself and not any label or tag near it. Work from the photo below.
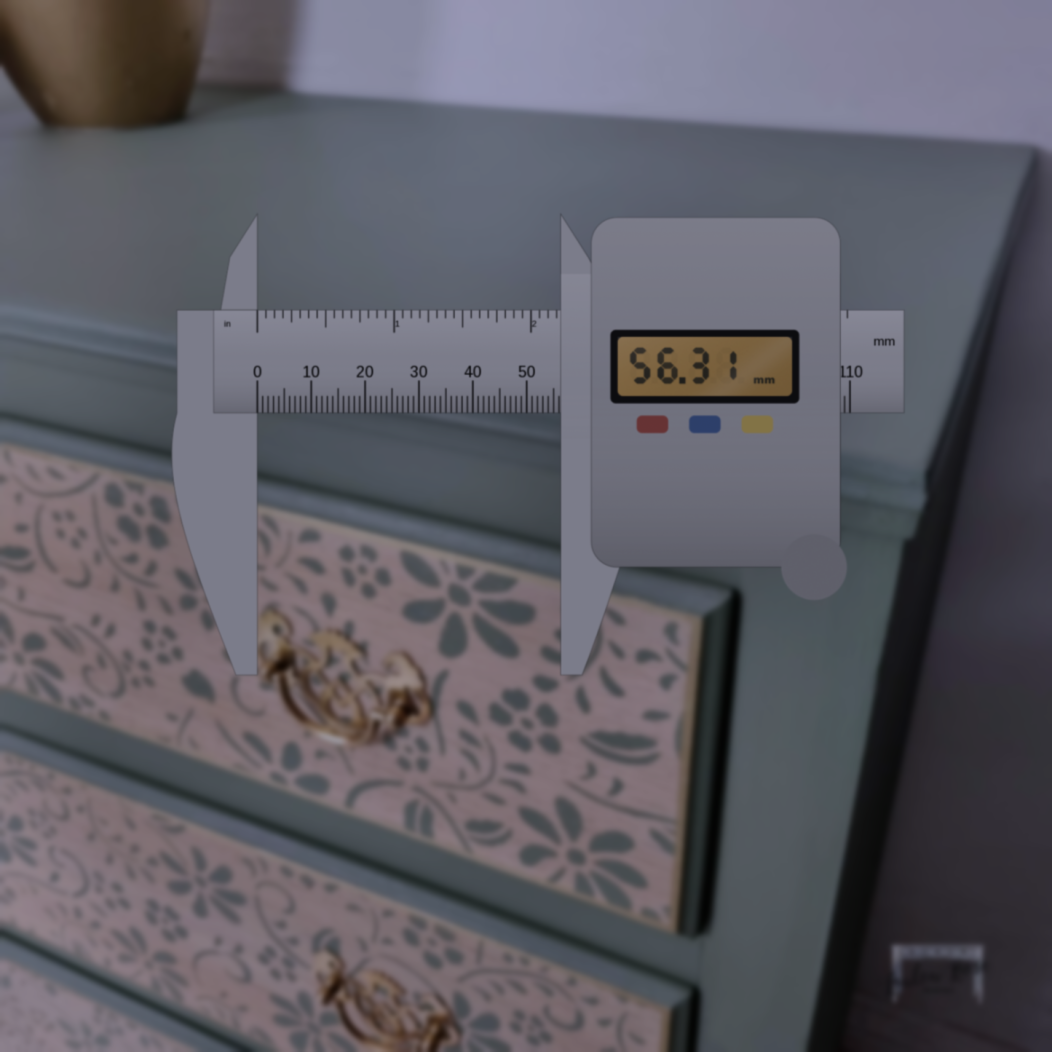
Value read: 56.31 mm
